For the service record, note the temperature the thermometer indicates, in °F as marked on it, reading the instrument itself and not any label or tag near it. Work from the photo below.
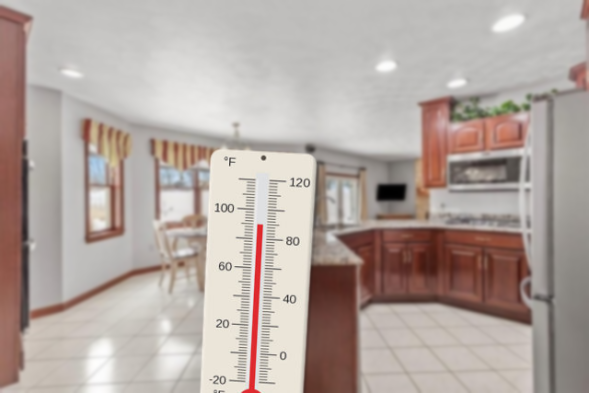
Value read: 90 °F
